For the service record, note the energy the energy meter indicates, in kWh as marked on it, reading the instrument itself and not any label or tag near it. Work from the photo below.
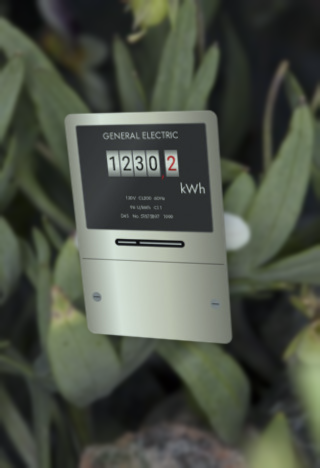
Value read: 1230.2 kWh
